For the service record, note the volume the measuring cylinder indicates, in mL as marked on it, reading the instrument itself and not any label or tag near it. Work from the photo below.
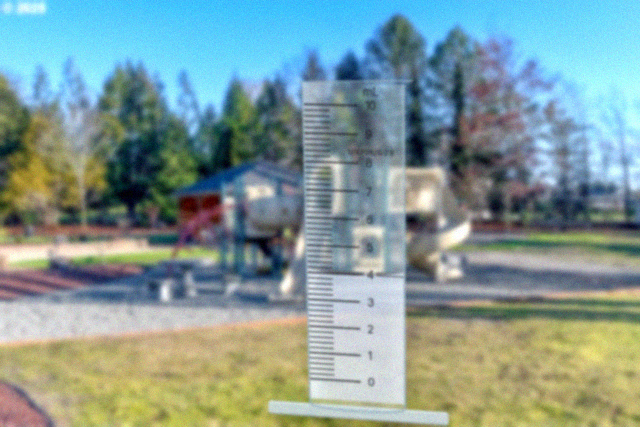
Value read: 4 mL
